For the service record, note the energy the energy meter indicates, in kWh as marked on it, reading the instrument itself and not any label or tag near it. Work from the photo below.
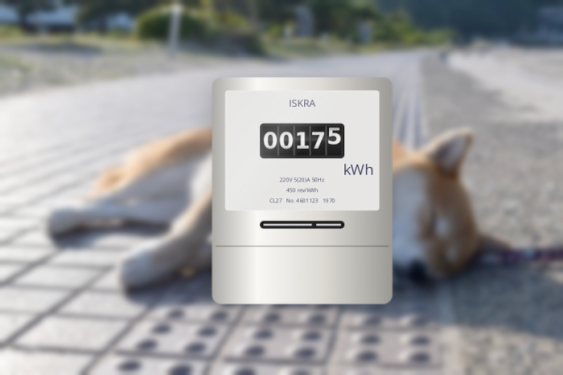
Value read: 175 kWh
